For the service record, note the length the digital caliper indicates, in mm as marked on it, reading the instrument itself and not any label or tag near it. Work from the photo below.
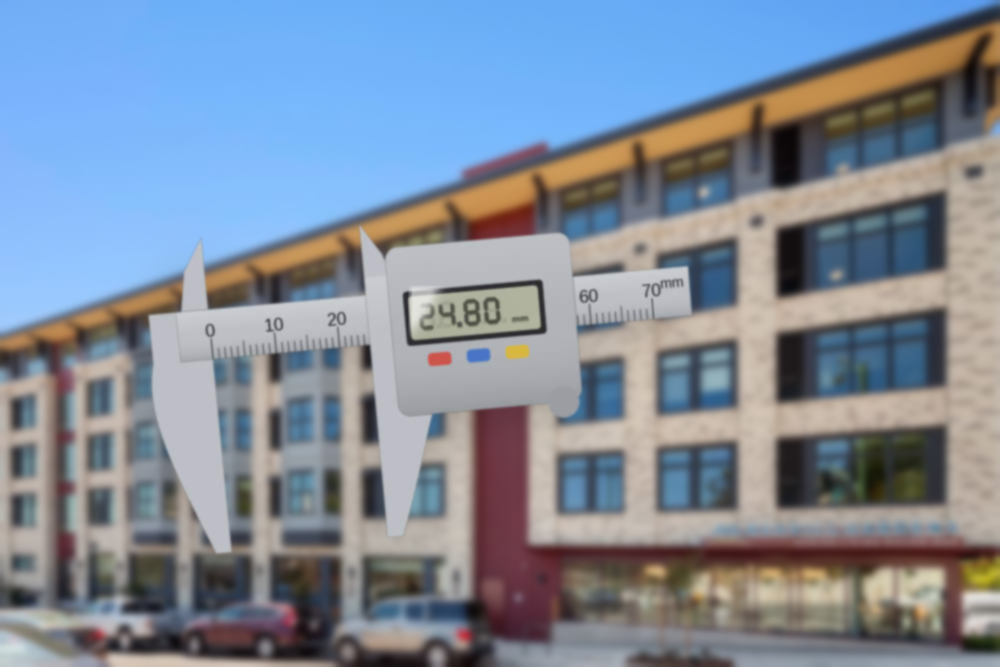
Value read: 24.80 mm
